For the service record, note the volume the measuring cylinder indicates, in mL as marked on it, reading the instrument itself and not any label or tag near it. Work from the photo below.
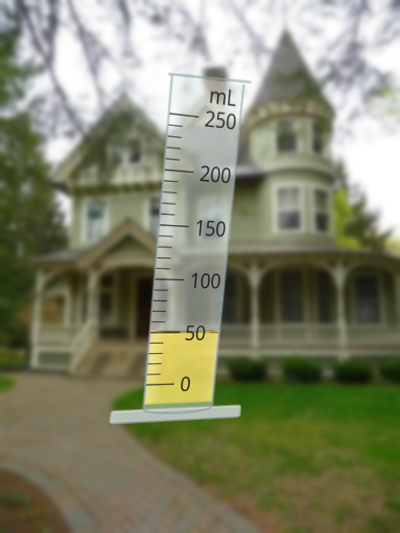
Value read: 50 mL
